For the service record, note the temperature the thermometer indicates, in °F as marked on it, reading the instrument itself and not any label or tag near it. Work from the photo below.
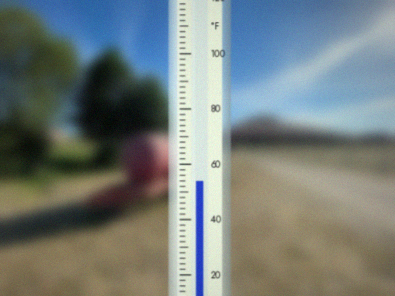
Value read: 54 °F
